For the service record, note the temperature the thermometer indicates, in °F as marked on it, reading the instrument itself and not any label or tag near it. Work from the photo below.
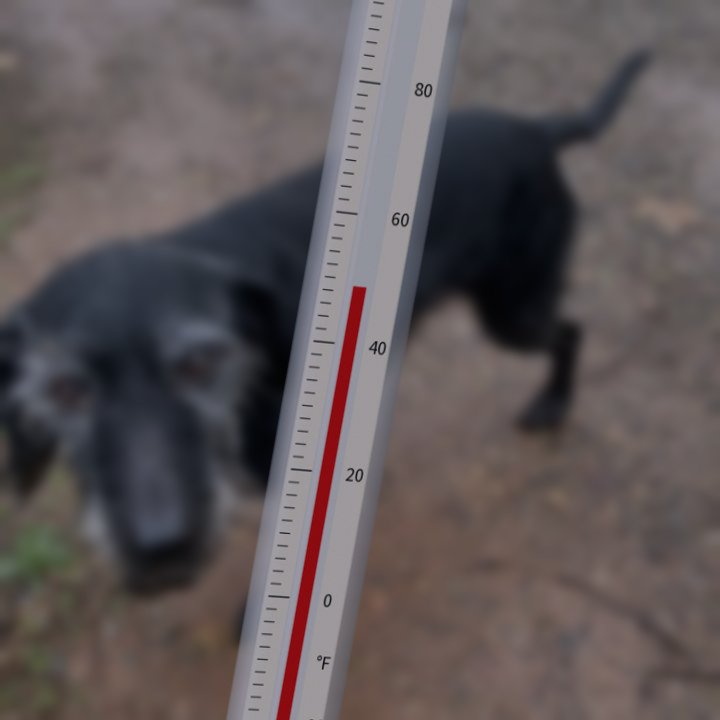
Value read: 49 °F
